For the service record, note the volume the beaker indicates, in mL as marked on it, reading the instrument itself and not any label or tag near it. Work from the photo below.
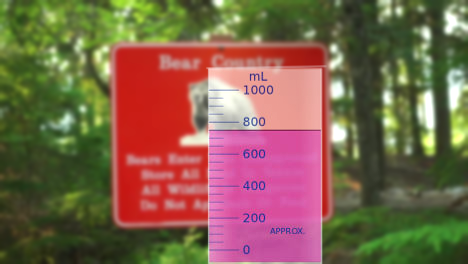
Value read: 750 mL
